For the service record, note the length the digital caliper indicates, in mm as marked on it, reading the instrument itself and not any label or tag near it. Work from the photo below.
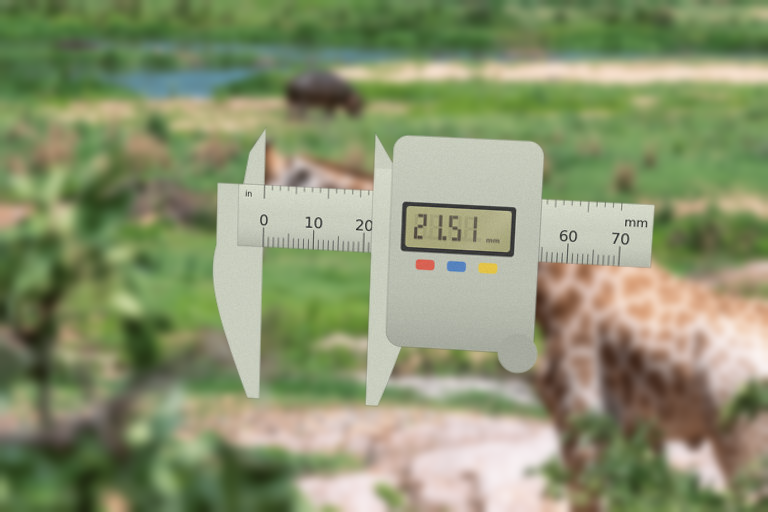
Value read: 21.51 mm
